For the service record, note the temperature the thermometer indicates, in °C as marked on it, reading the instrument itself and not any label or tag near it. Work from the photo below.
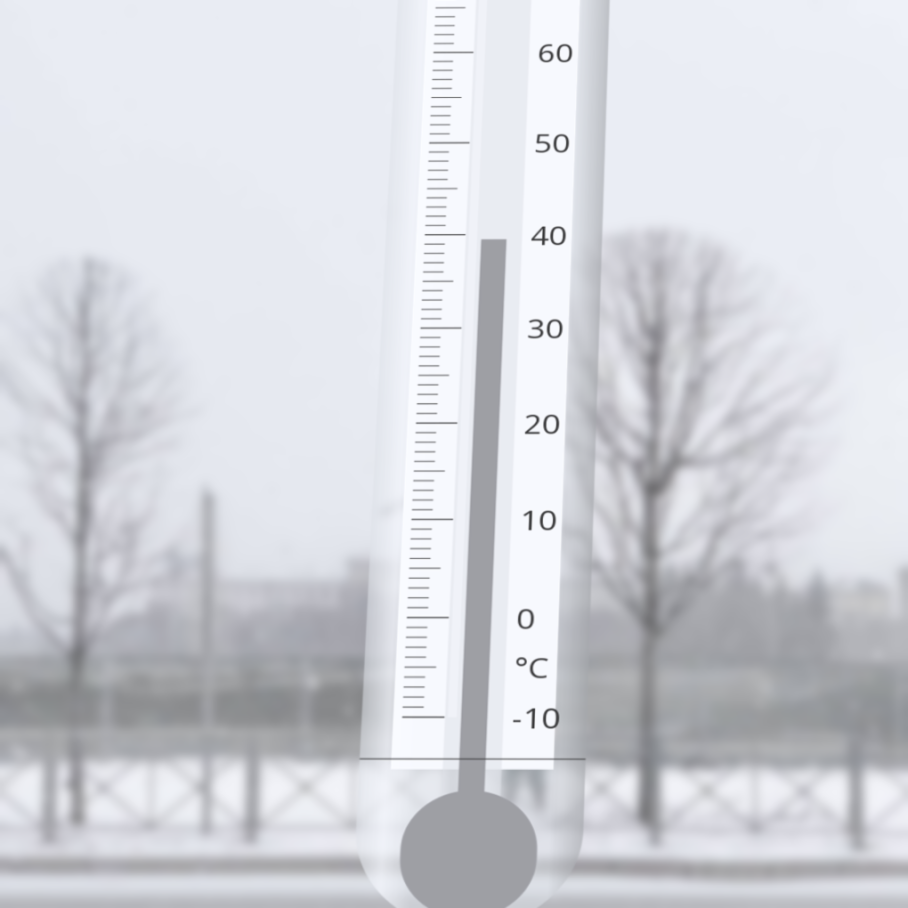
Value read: 39.5 °C
